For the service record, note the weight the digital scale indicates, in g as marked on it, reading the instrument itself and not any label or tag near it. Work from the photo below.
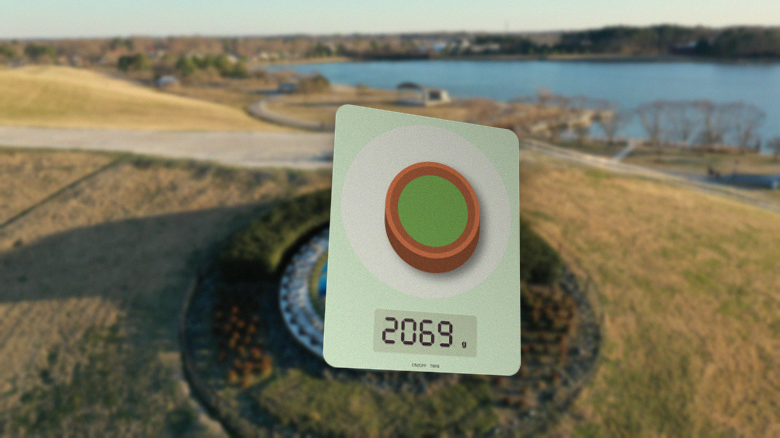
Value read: 2069 g
